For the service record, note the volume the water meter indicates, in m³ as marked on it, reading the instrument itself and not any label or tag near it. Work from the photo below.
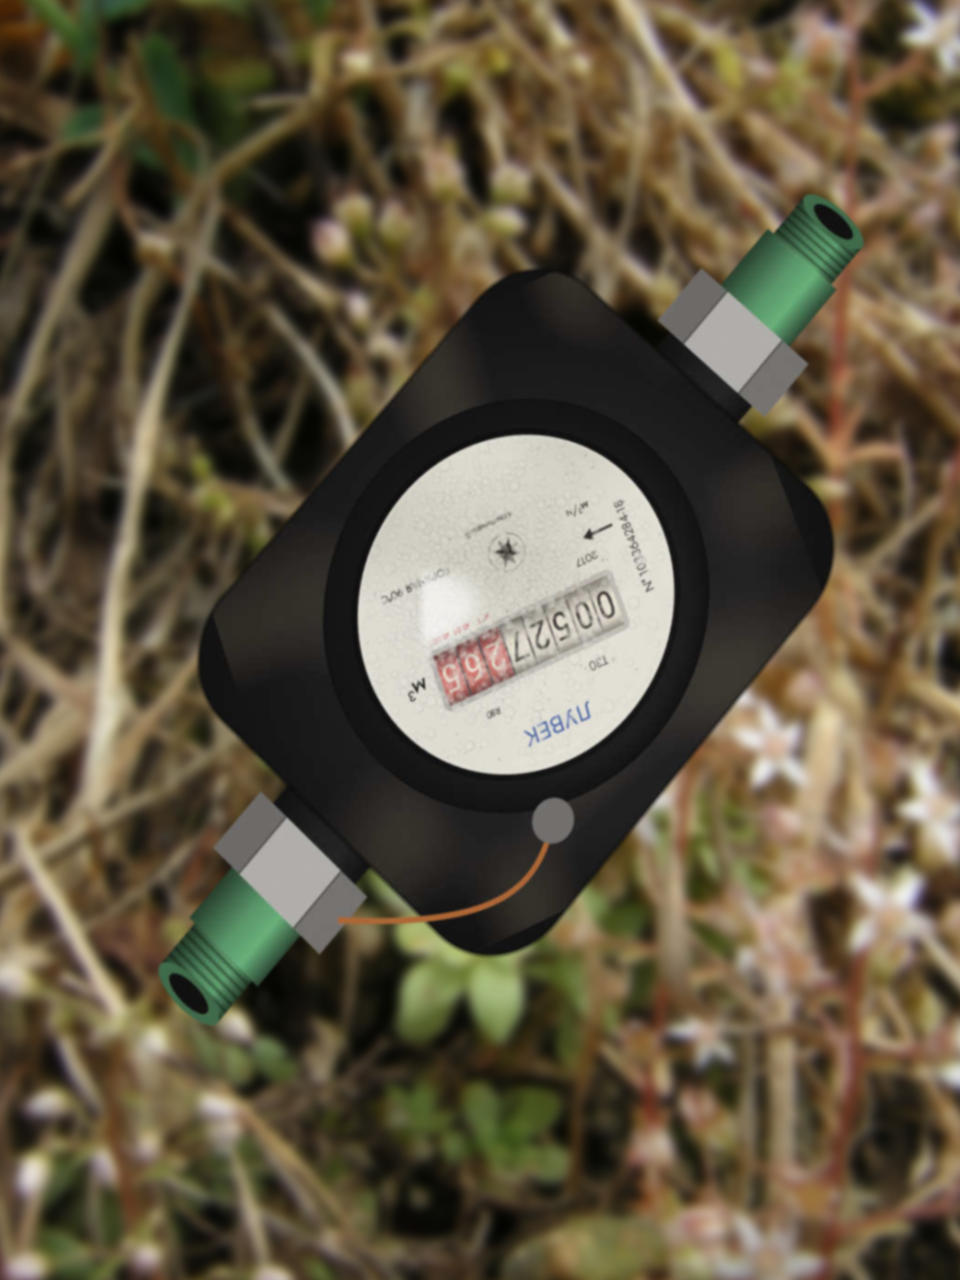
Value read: 527.265 m³
